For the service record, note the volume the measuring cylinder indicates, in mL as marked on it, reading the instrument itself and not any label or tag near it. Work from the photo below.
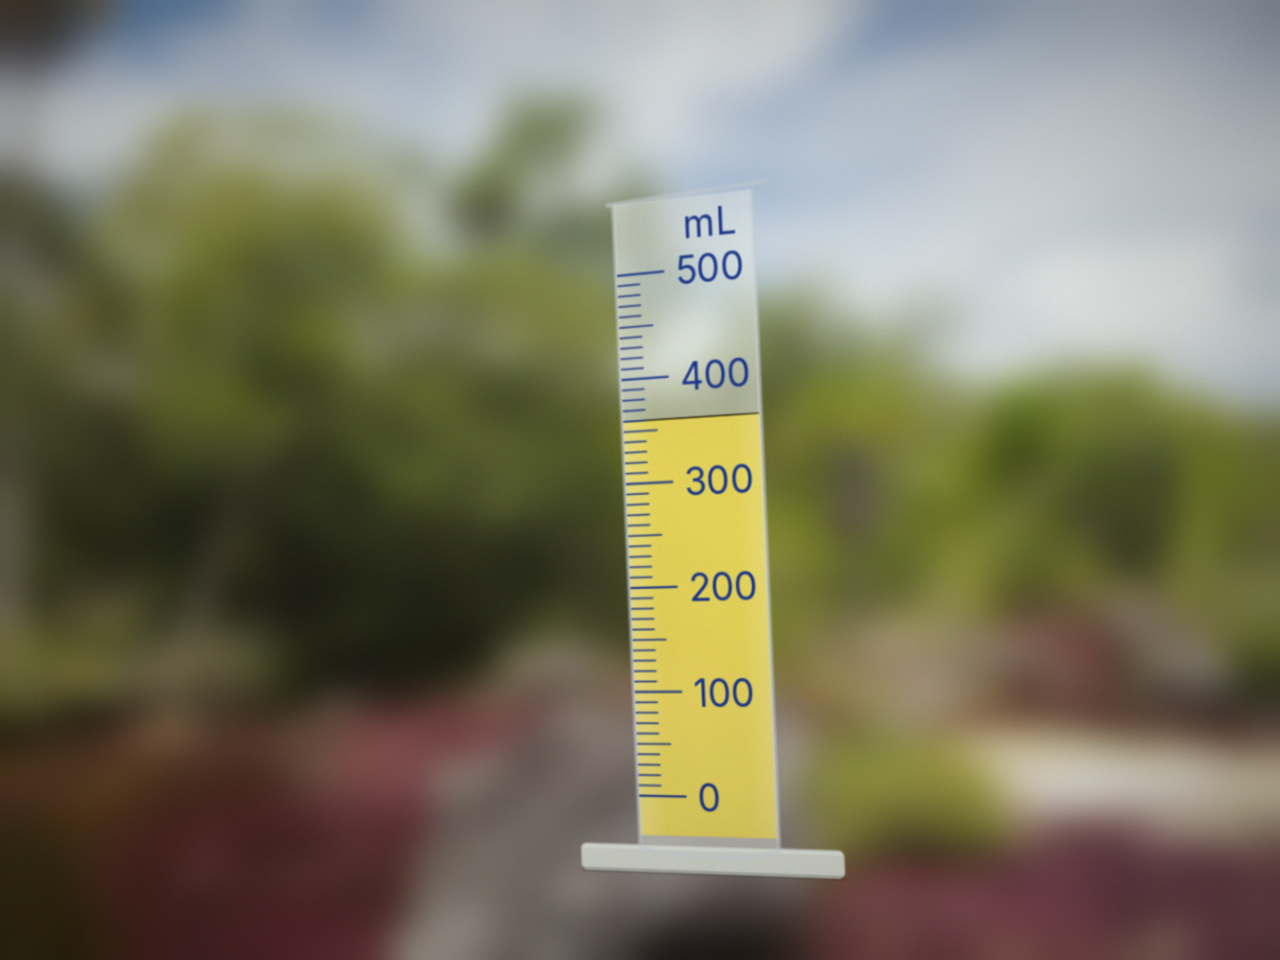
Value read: 360 mL
